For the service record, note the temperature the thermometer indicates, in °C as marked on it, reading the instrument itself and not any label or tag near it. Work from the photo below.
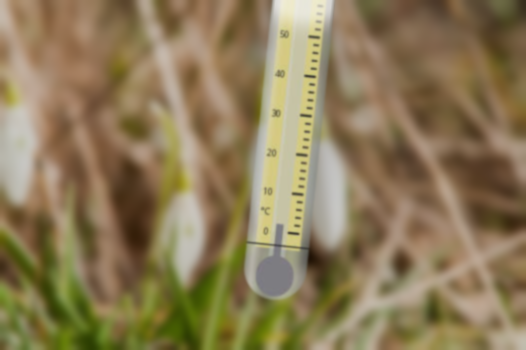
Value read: 2 °C
